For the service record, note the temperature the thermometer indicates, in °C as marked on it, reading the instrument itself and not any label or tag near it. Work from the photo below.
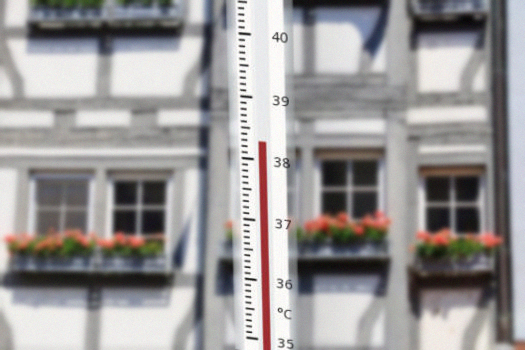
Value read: 38.3 °C
